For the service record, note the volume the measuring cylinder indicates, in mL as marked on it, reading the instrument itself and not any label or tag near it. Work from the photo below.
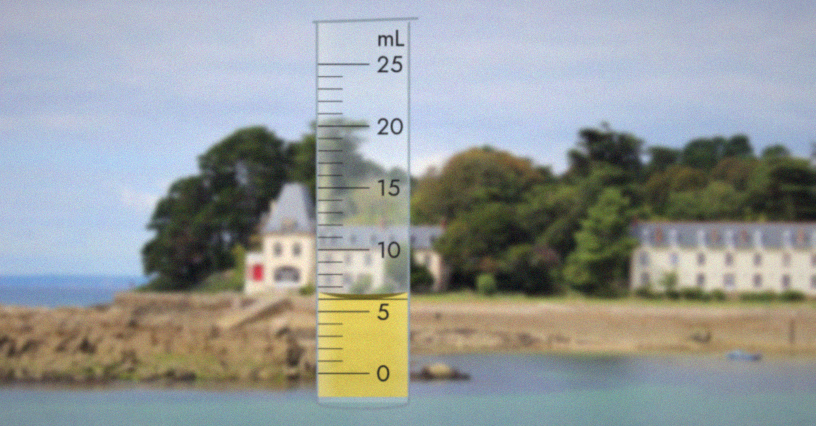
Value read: 6 mL
